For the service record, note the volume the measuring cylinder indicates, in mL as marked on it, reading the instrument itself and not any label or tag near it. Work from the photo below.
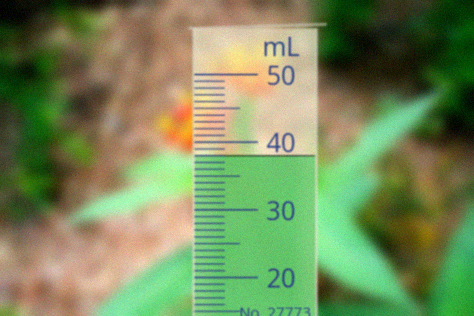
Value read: 38 mL
